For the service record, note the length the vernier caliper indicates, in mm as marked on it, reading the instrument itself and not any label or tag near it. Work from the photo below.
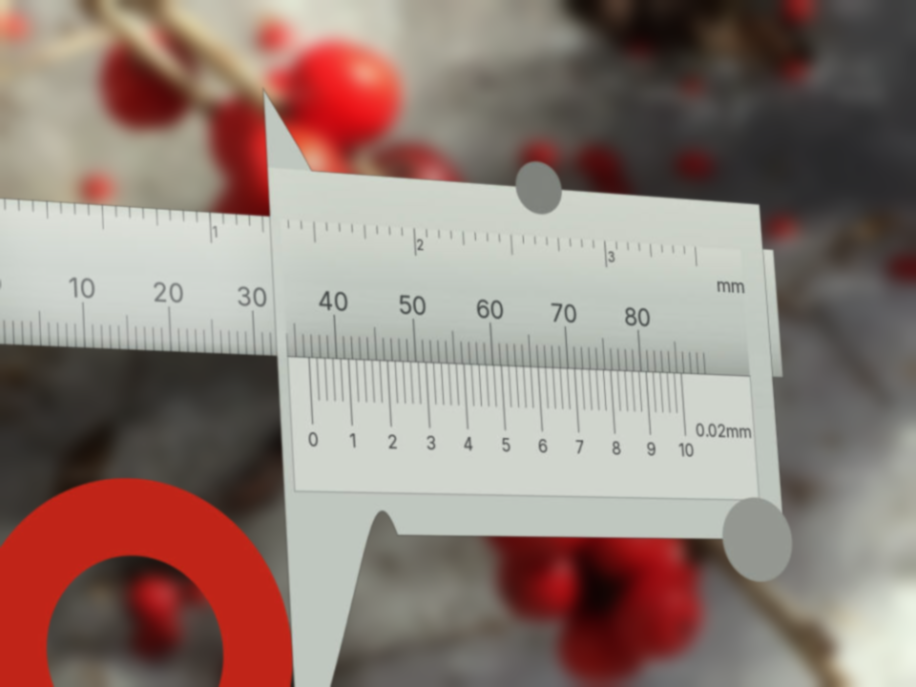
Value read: 36.6 mm
